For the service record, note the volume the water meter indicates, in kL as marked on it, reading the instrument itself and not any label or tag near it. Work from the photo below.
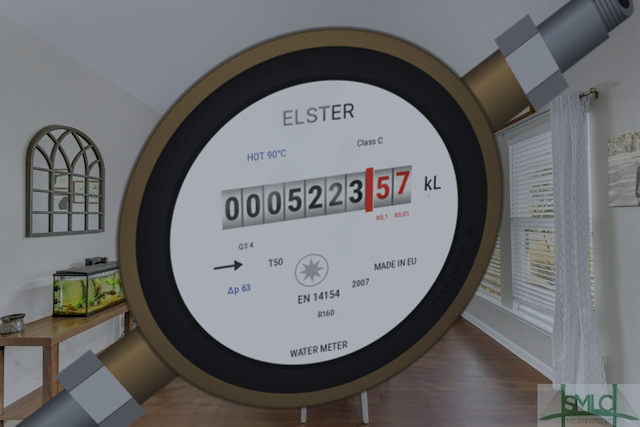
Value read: 5223.57 kL
